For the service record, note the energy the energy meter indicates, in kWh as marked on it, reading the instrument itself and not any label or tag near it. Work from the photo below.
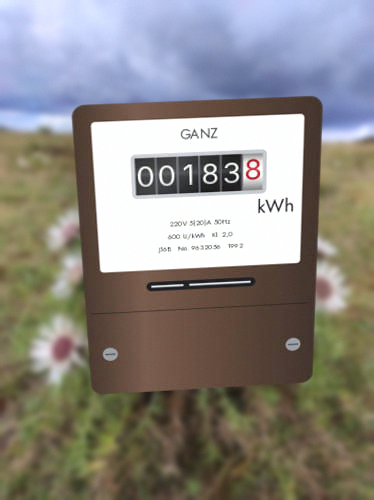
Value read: 183.8 kWh
